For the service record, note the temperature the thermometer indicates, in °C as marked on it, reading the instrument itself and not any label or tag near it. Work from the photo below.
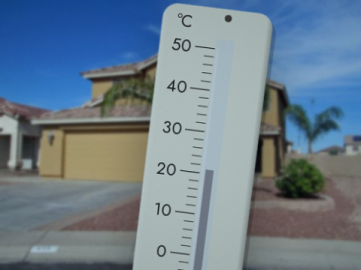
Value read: 21 °C
